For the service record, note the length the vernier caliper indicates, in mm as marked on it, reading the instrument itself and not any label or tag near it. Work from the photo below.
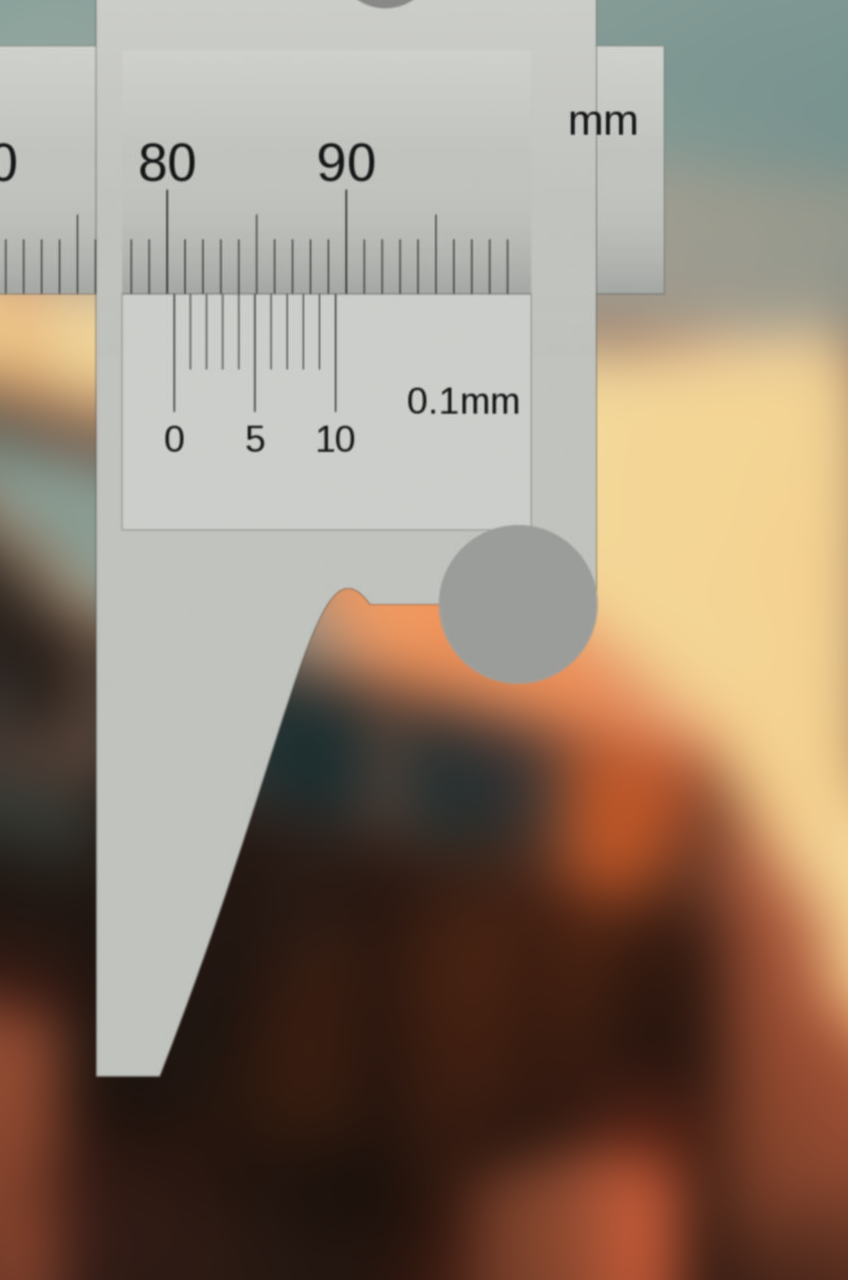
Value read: 80.4 mm
